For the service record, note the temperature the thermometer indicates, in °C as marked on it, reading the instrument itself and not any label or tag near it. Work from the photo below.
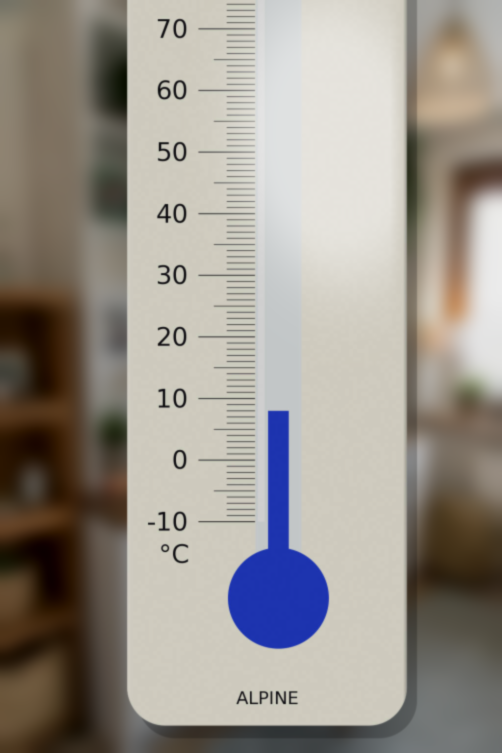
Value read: 8 °C
